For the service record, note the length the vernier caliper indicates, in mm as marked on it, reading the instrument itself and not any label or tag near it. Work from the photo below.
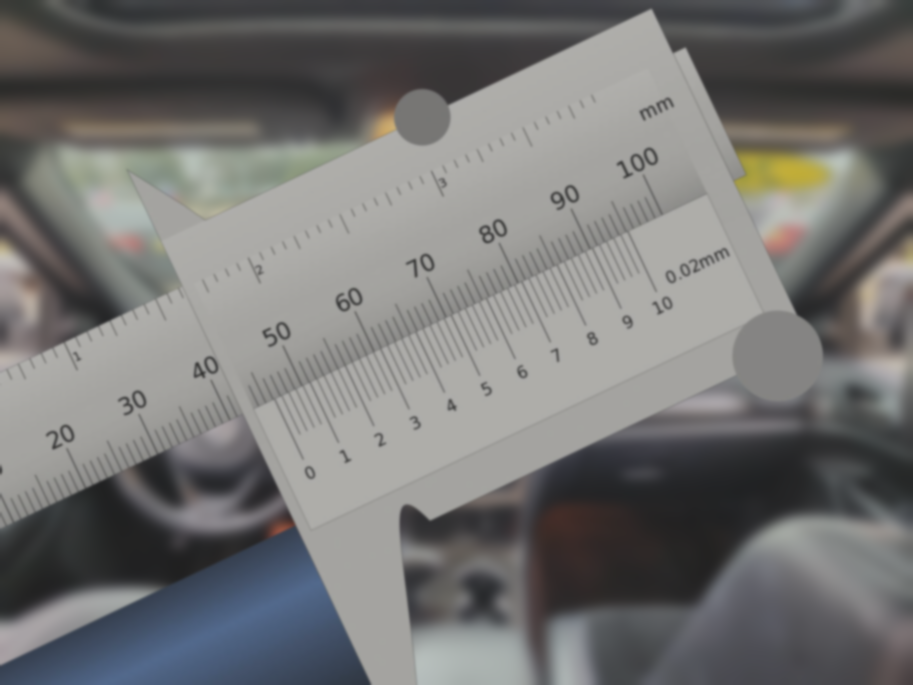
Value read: 46.2 mm
